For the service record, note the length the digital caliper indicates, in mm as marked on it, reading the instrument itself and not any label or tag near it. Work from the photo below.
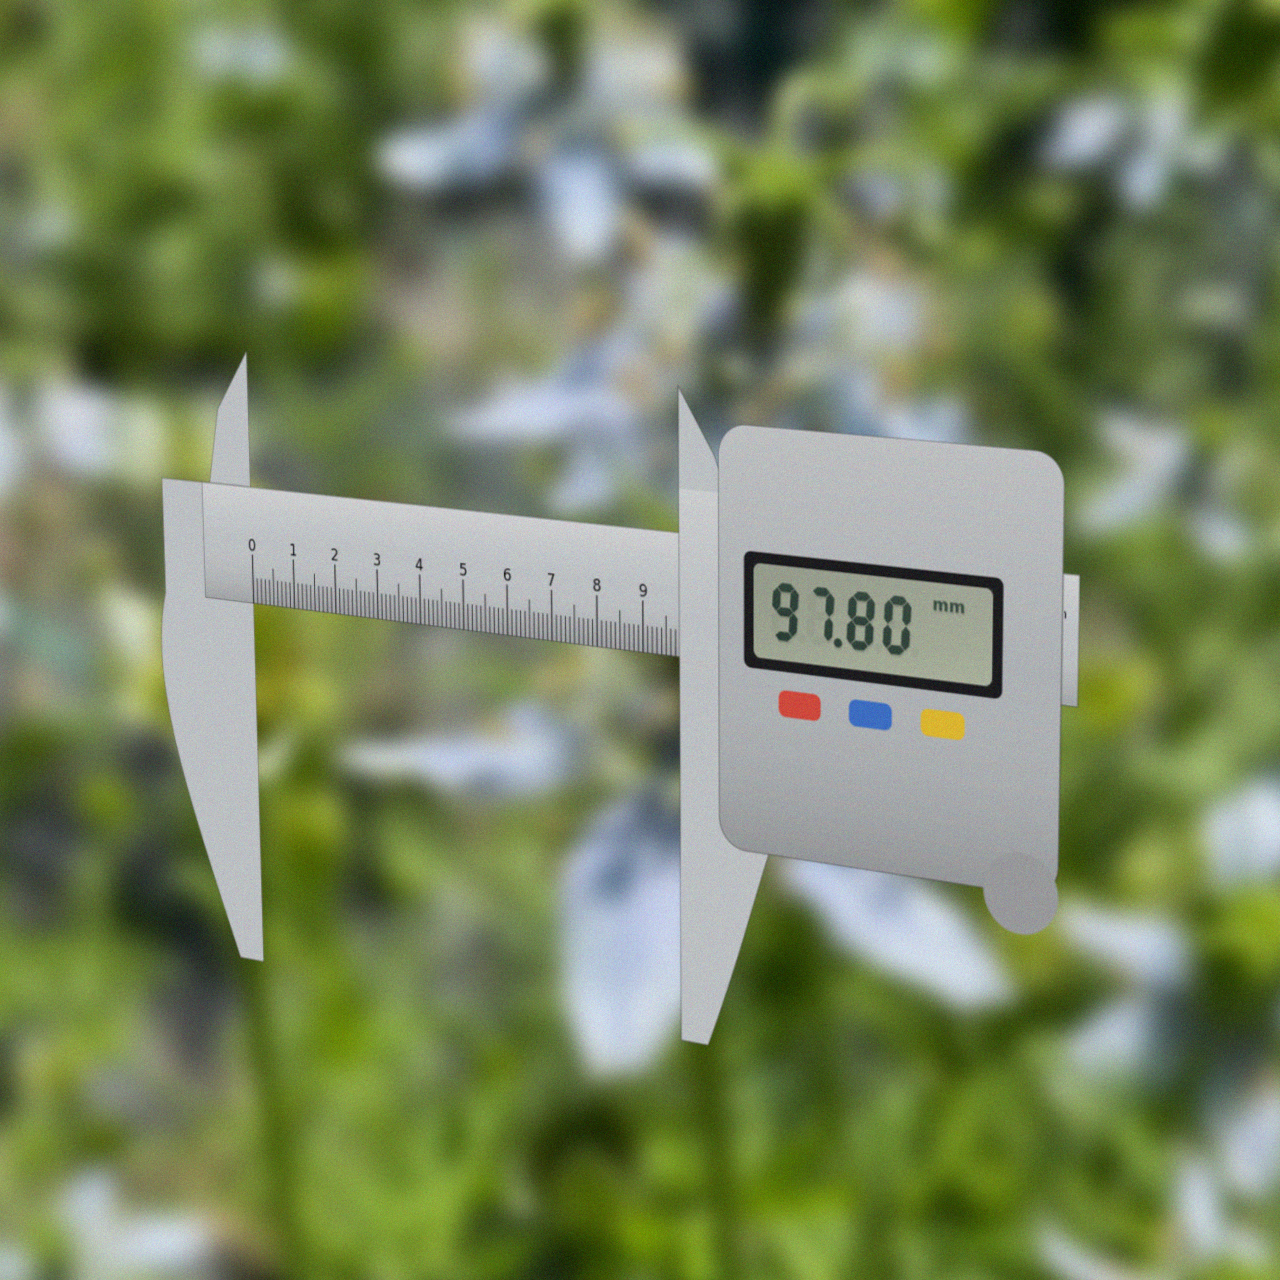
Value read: 97.80 mm
